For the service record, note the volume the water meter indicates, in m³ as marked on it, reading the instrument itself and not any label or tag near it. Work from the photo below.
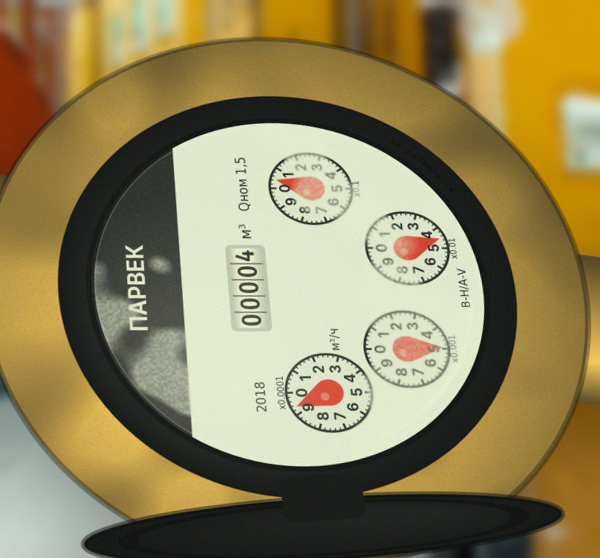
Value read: 4.0449 m³
